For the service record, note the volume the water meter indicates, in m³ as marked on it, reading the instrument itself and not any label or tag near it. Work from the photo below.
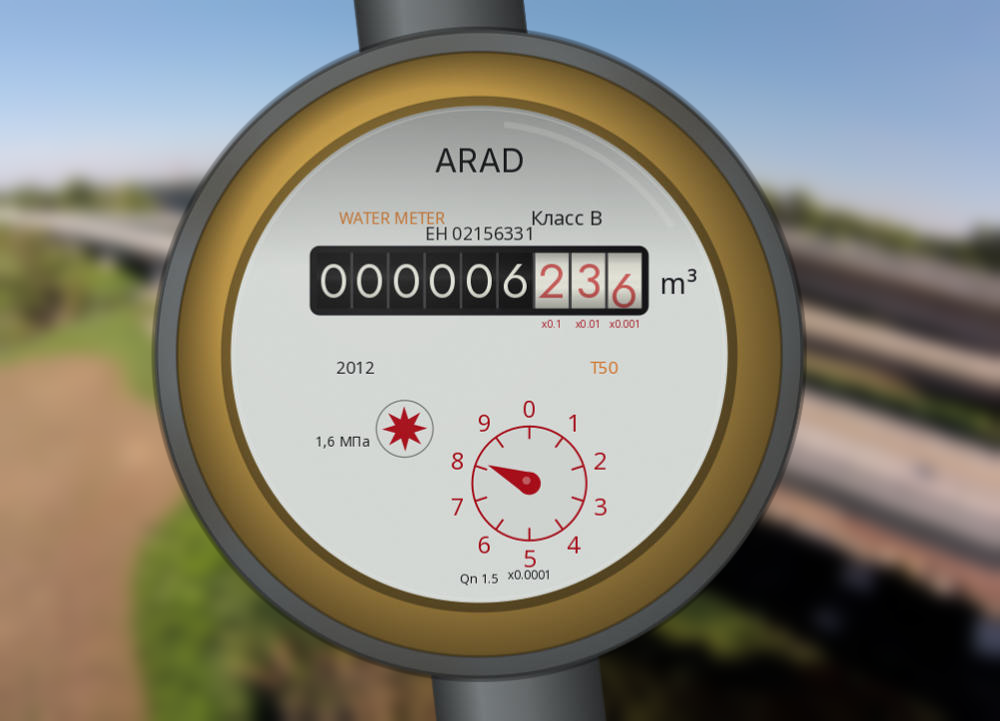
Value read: 6.2358 m³
